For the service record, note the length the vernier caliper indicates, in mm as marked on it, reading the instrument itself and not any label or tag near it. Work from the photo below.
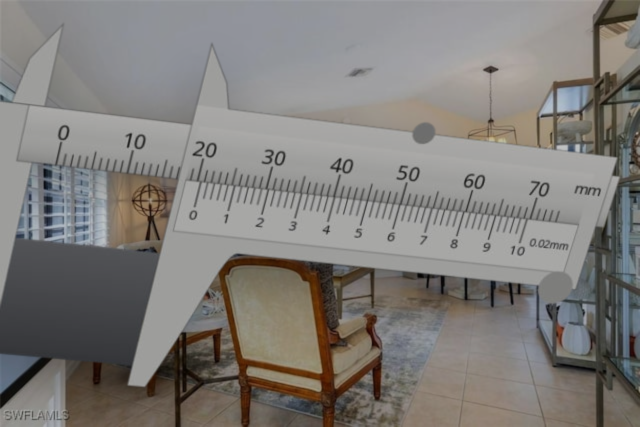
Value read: 20.5 mm
